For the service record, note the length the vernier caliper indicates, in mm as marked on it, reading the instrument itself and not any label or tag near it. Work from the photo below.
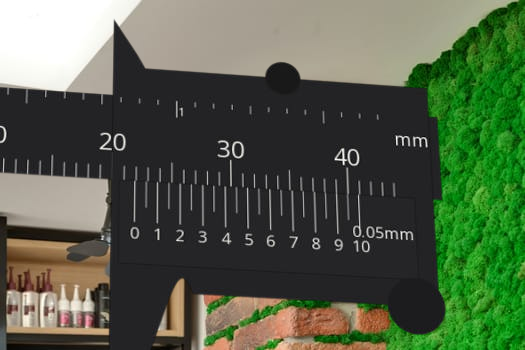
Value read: 21.9 mm
